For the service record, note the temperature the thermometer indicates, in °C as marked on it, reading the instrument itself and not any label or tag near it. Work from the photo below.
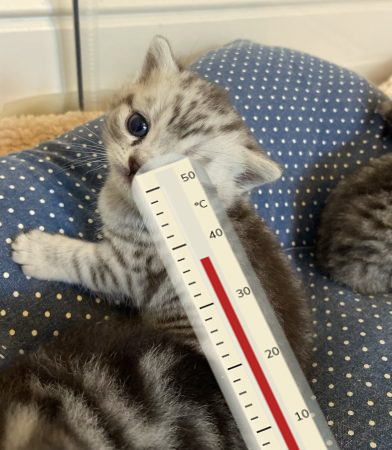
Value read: 37 °C
